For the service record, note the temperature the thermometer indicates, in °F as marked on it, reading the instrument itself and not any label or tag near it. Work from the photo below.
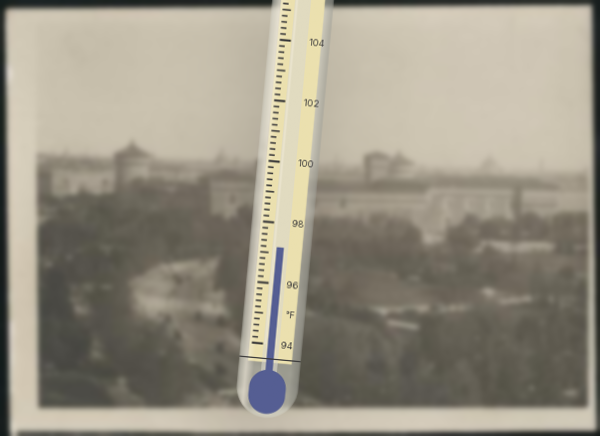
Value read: 97.2 °F
